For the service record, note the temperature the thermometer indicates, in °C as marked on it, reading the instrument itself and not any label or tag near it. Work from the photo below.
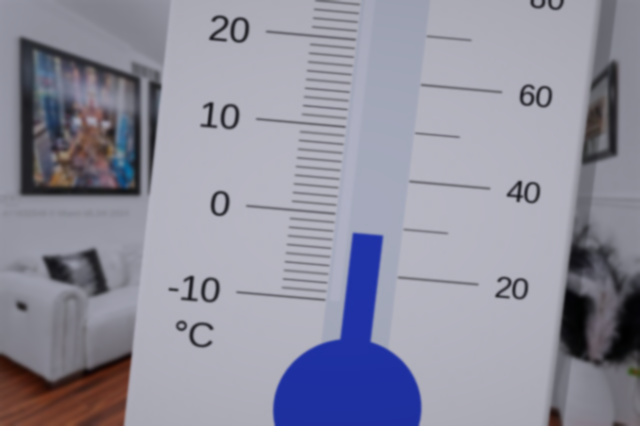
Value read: -2 °C
